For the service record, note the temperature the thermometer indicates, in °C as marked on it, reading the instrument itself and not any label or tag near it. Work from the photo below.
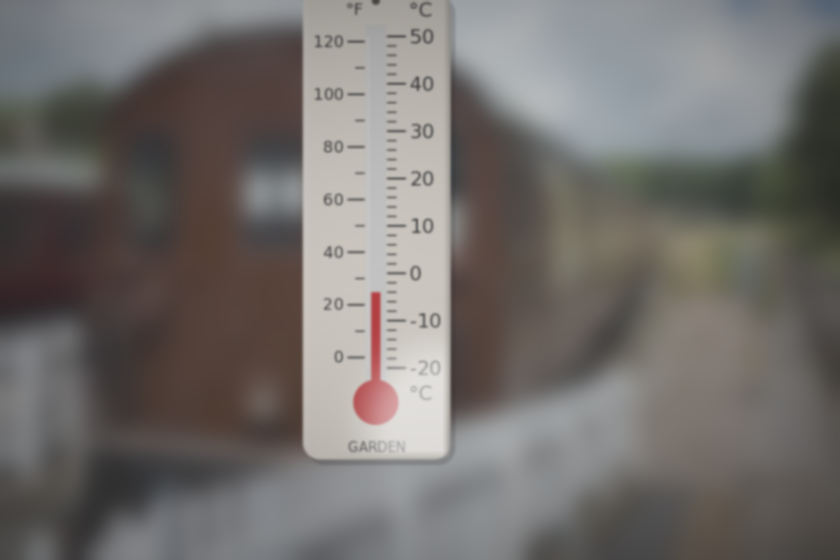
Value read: -4 °C
